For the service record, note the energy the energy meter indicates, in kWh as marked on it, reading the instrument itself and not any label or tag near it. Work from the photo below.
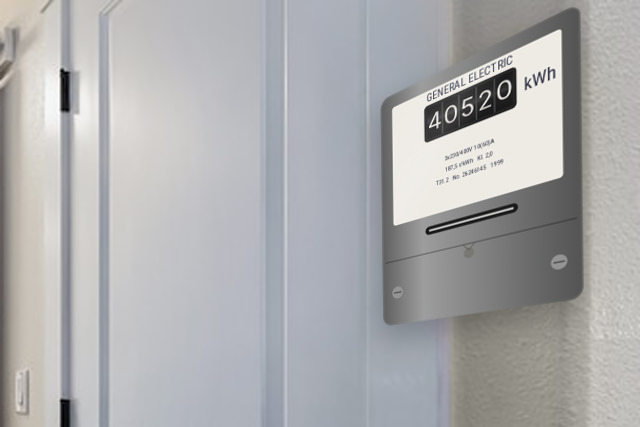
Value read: 40520 kWh
